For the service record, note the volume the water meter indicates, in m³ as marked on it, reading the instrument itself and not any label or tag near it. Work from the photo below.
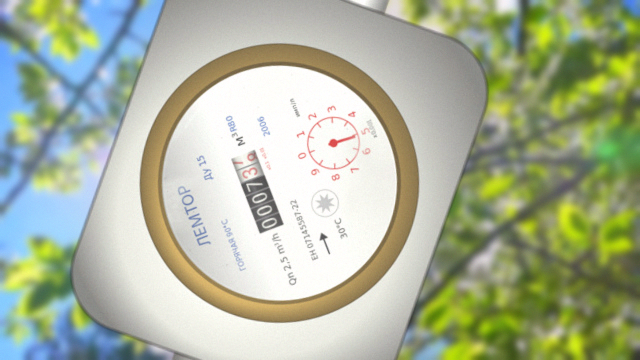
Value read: 7.375 m³
